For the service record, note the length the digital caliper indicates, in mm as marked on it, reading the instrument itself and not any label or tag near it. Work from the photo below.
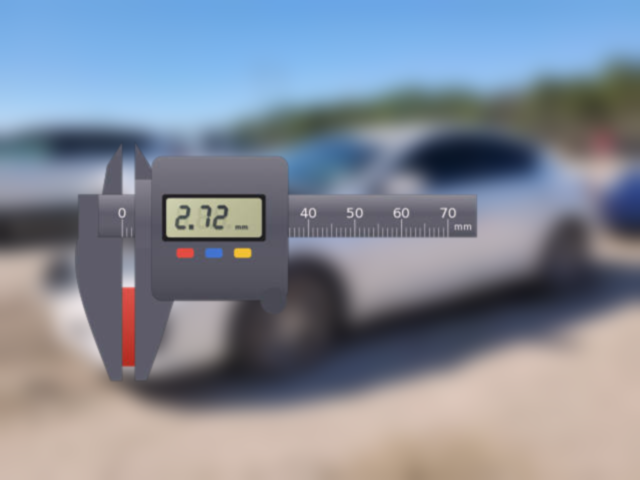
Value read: 2.72 mm
